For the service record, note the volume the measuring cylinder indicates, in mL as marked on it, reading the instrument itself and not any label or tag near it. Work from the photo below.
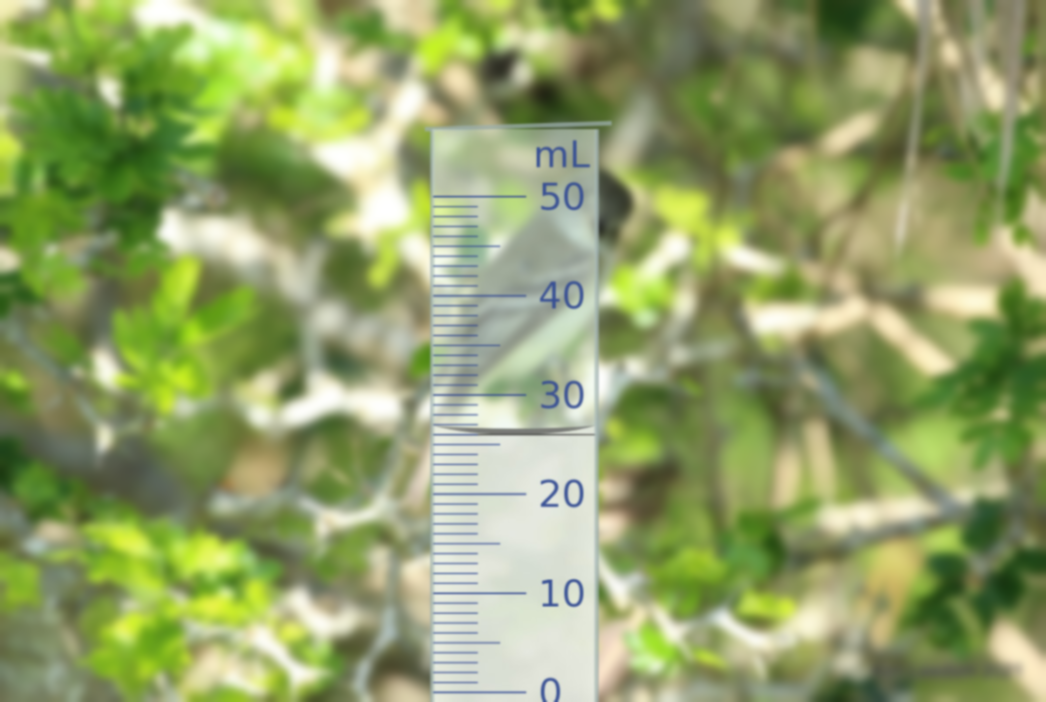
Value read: 26 mL
